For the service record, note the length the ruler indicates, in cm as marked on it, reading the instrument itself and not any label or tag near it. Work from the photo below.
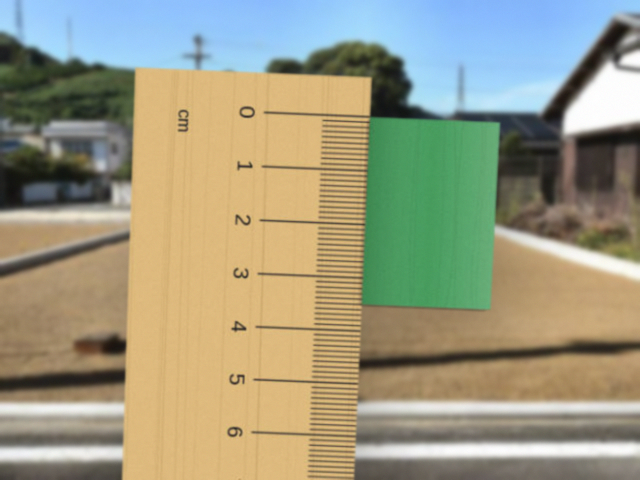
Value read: 3.5 cm
